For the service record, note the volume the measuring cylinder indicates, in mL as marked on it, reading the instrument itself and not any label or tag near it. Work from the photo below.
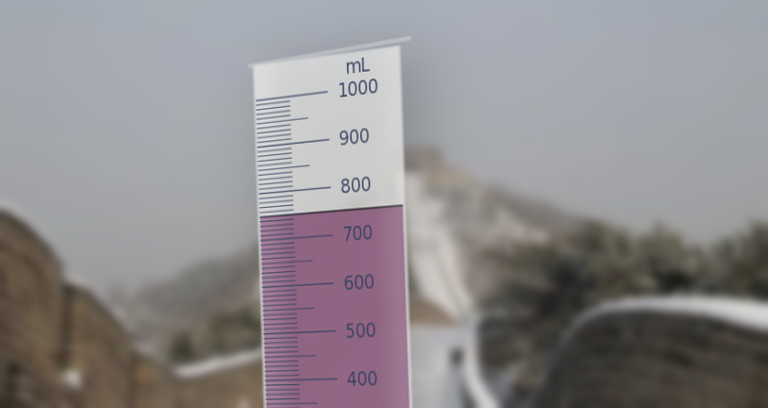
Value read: 750 mL
